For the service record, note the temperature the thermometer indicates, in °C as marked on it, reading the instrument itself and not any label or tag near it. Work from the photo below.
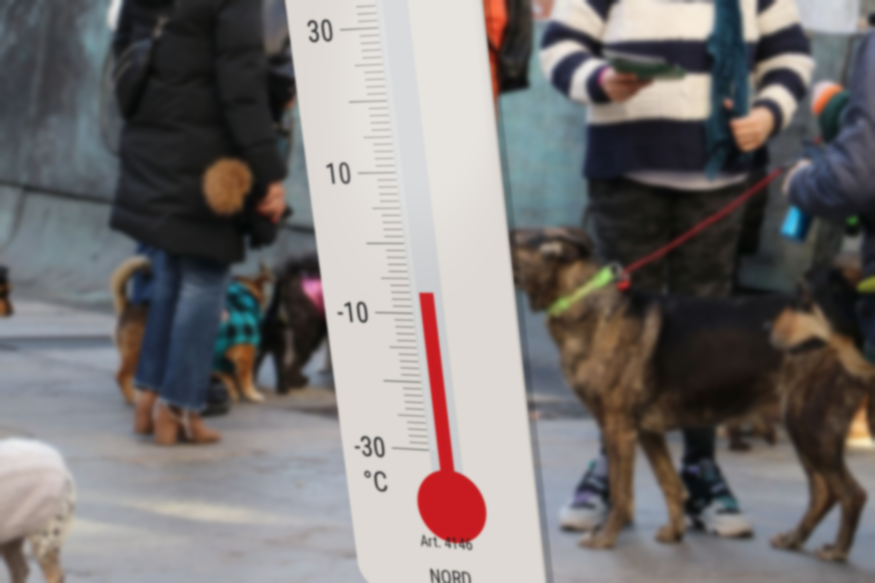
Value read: -7 °C
